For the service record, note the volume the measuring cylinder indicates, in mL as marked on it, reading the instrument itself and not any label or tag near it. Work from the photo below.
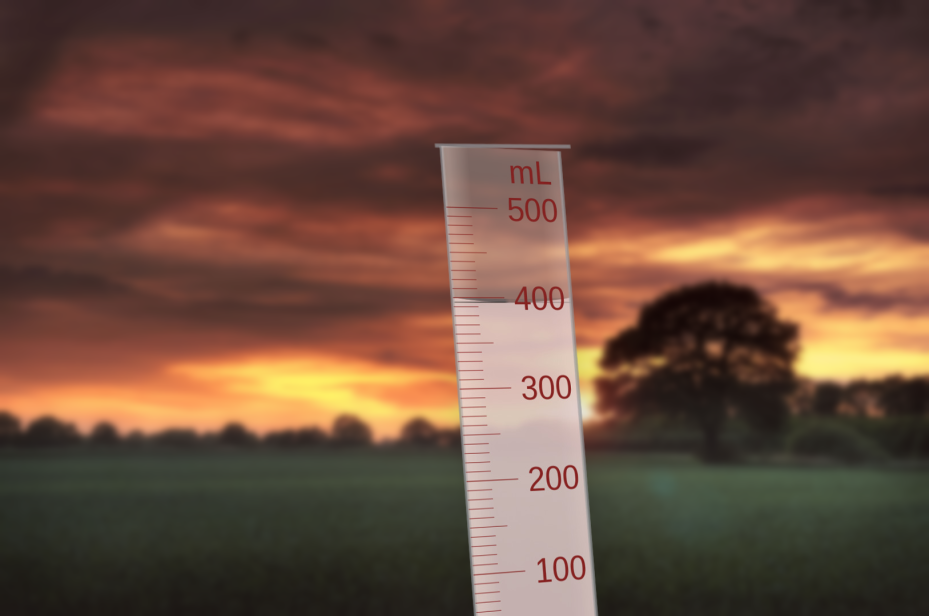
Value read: 395 mL
